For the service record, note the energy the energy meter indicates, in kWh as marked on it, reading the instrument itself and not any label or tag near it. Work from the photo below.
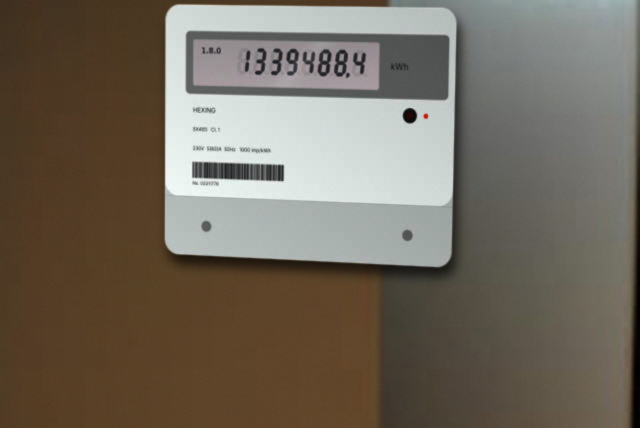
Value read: 1339488.4 kWh
